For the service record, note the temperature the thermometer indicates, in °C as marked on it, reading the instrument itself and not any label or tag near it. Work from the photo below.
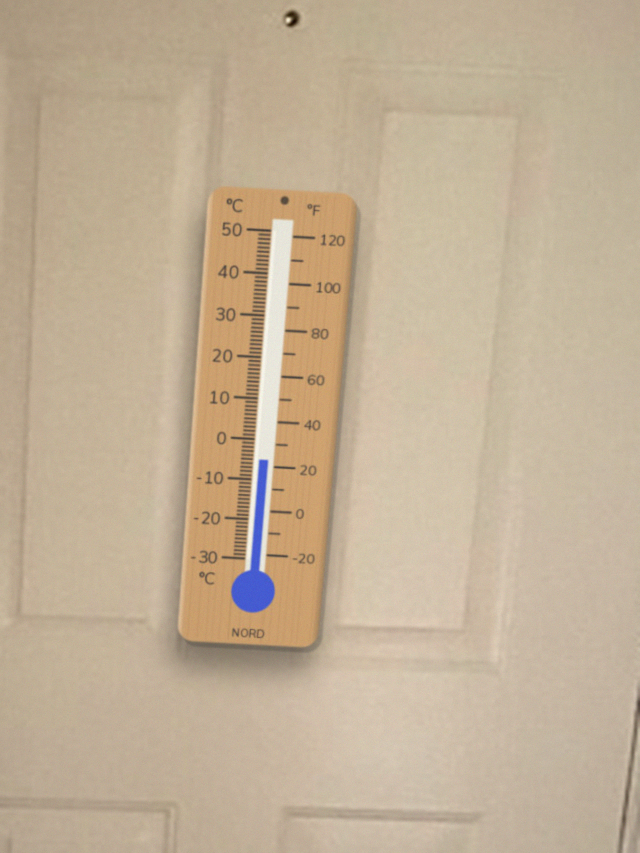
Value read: -5 °C
